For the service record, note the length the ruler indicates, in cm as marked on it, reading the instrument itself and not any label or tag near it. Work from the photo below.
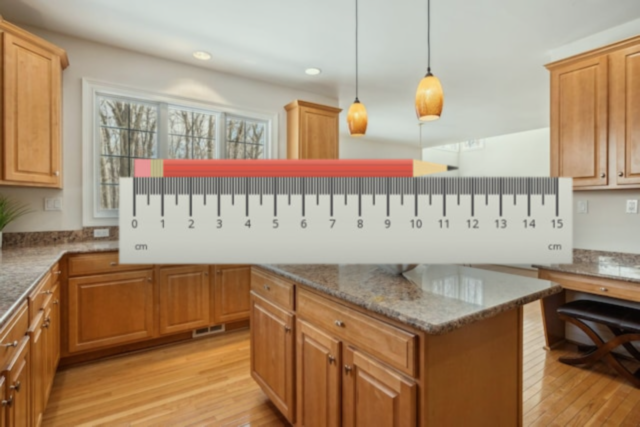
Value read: 11.5 cm
